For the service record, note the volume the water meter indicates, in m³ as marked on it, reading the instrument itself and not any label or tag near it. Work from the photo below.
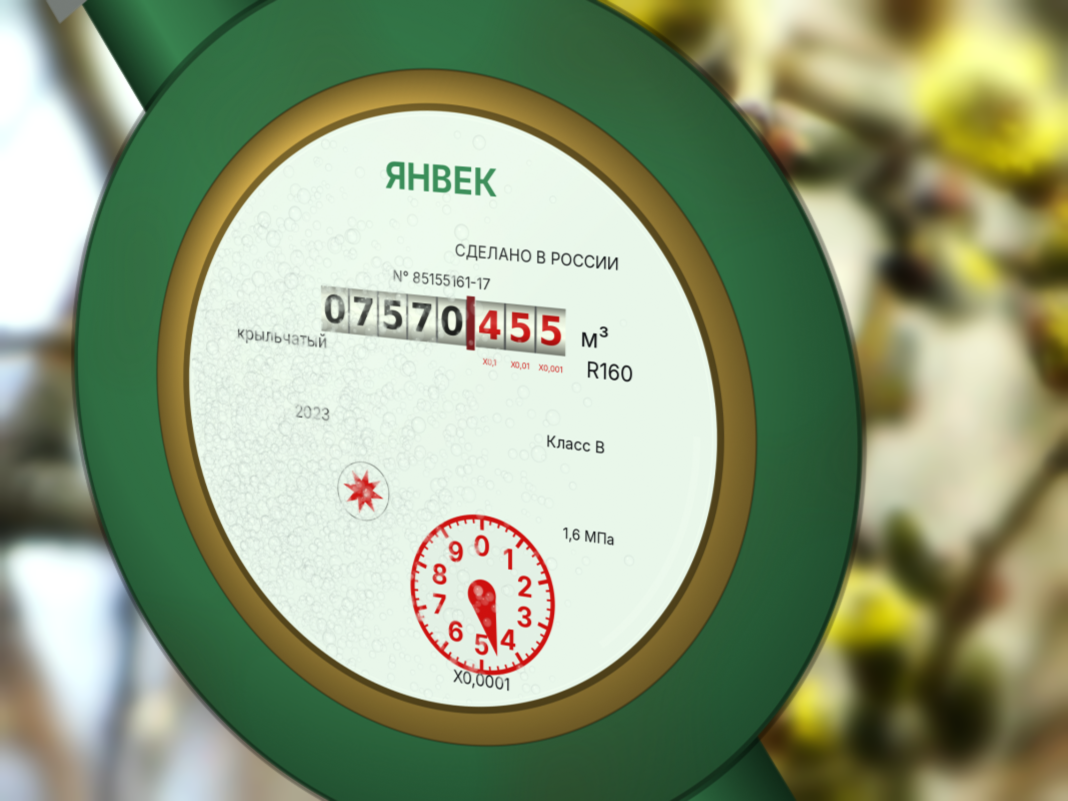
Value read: 7570.4554 m³
